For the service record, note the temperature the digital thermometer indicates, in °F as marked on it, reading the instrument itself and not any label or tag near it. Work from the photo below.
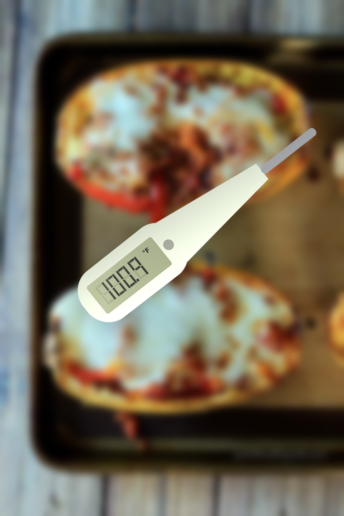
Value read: 100.9 °F
